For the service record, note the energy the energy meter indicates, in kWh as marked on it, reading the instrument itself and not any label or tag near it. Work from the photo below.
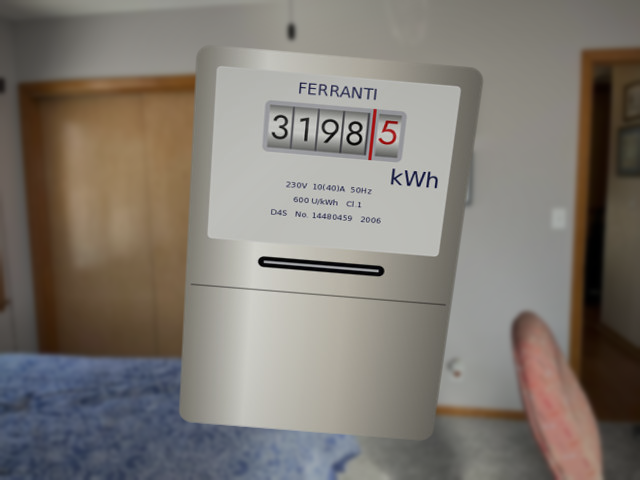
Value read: 3198.5 kWh
